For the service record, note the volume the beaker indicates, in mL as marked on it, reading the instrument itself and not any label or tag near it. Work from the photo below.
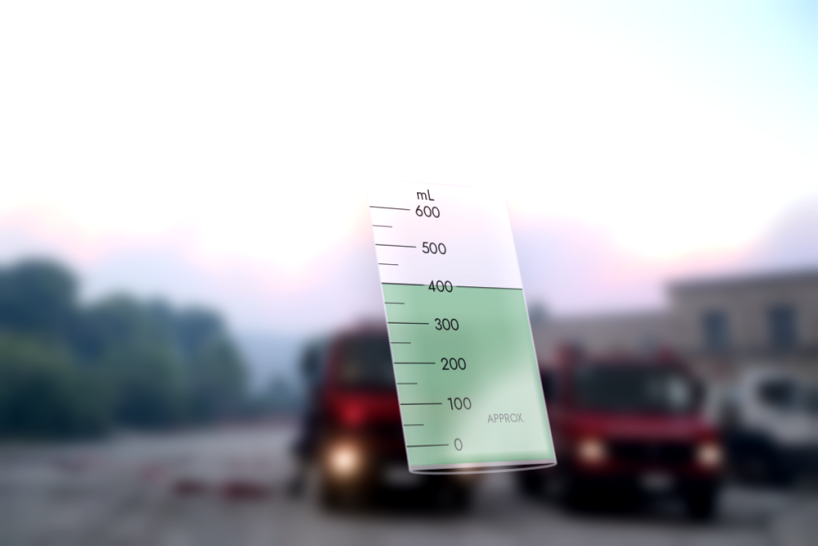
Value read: 400 mL
